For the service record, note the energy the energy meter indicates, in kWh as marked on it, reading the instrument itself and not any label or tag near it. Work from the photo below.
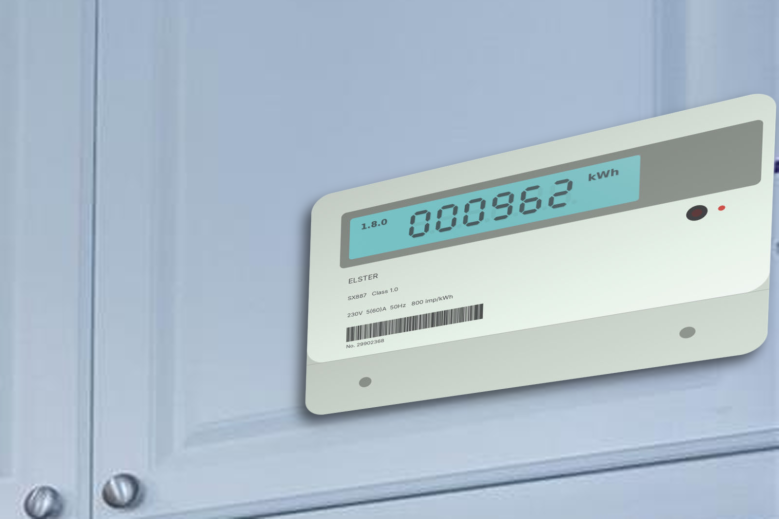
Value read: 962 kWh
